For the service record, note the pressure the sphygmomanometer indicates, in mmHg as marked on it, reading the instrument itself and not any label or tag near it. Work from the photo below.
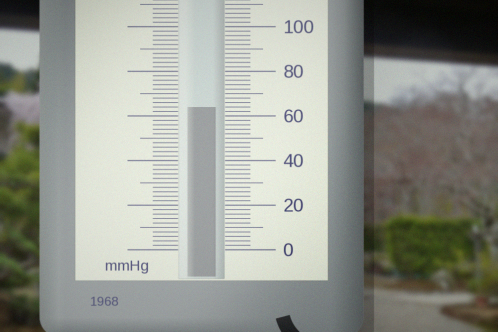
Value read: 64 mmHg
